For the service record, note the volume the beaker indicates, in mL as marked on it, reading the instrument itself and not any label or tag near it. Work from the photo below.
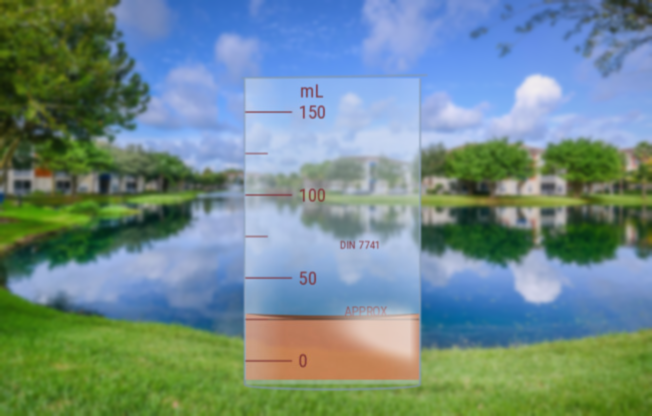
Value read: 25 mL
